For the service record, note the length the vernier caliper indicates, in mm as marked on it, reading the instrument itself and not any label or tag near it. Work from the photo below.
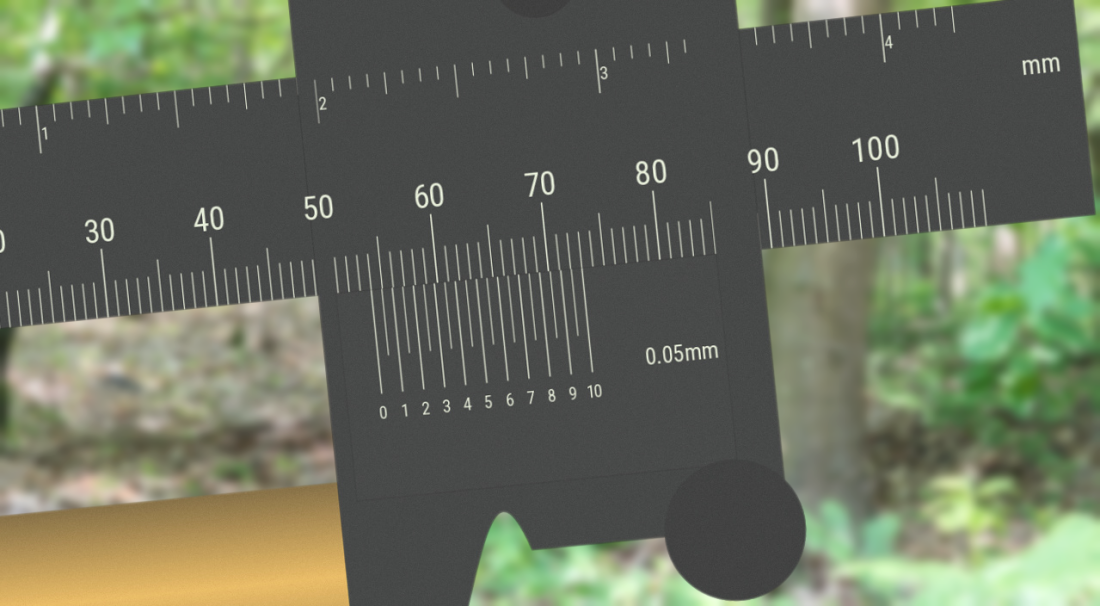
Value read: 54.0 mm
